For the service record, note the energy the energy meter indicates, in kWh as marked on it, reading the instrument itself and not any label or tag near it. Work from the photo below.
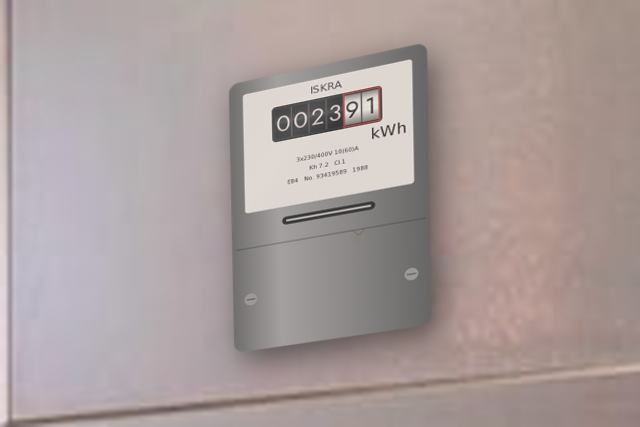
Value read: 23.91 kWh
